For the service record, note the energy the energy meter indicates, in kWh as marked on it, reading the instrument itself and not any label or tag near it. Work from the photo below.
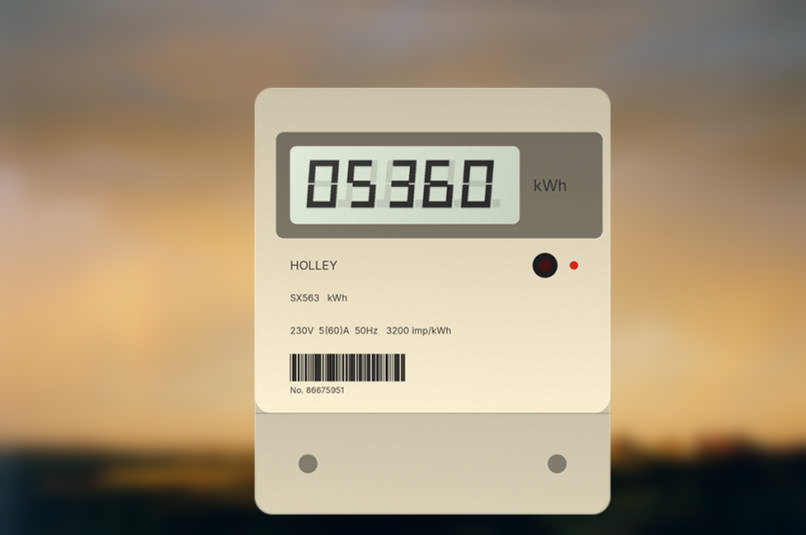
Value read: 5360 kWh
